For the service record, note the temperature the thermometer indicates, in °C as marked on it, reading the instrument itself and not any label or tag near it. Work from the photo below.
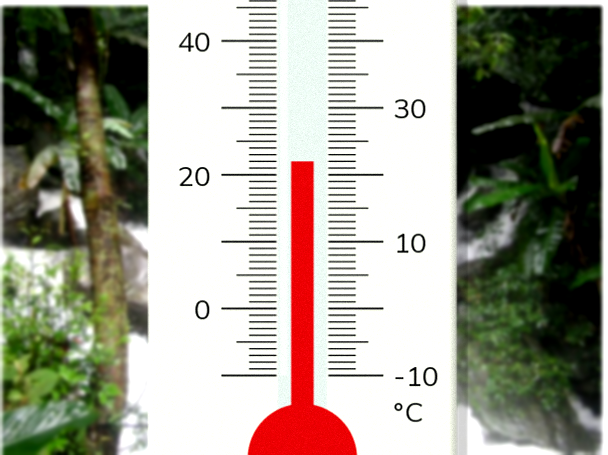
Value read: 22 °C
